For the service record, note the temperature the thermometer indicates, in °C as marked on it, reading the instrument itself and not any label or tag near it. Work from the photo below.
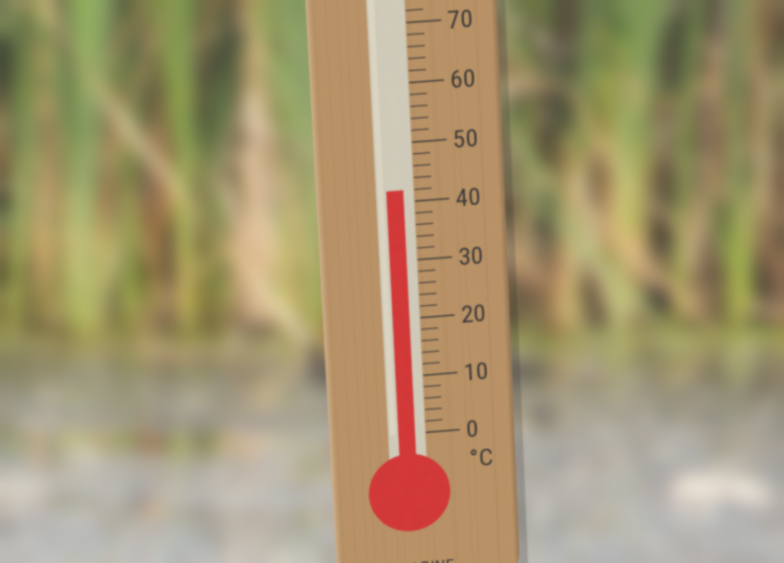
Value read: 42 °C
